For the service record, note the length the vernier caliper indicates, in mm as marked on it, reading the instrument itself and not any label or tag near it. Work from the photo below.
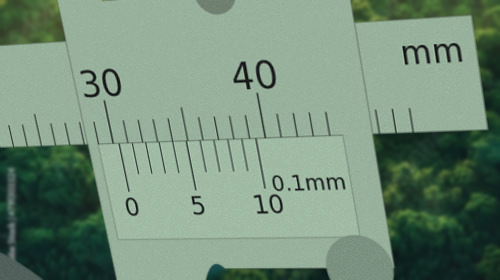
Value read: 30.4 mm
